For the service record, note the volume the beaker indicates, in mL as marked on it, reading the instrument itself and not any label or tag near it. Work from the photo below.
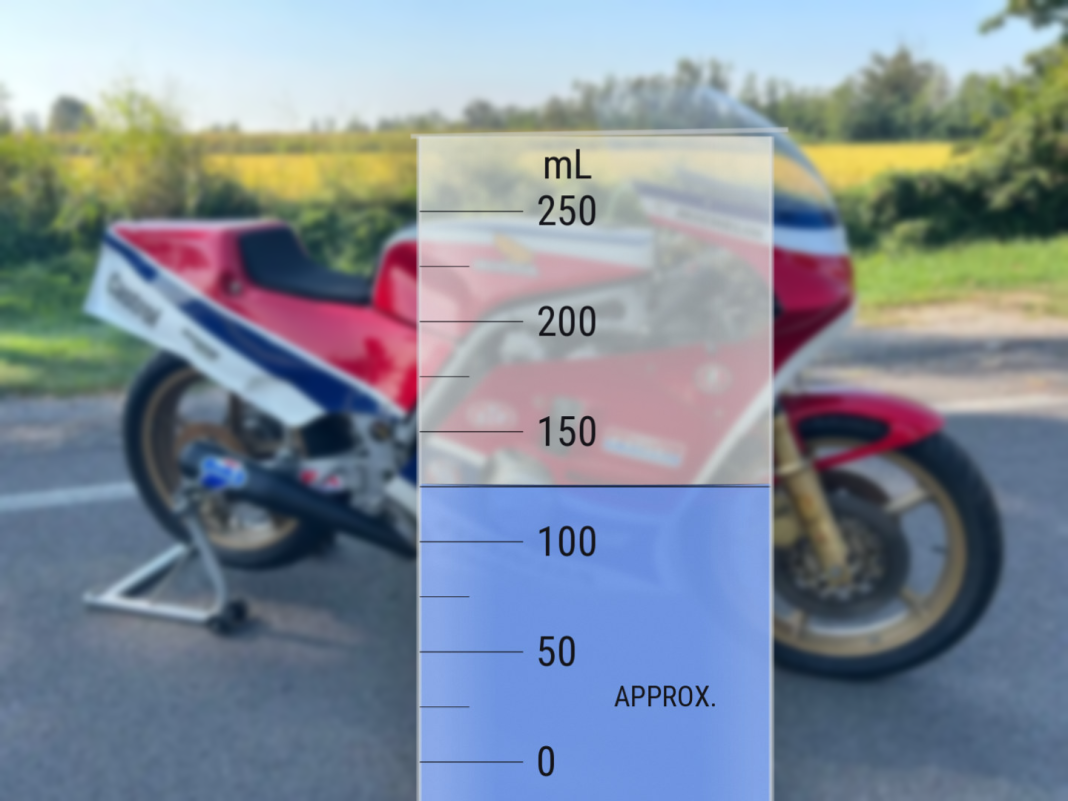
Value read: 125 mL
